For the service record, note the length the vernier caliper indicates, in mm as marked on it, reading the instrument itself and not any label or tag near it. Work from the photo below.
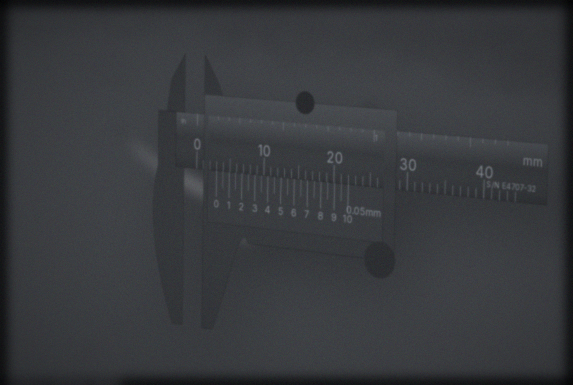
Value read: 3.0 mm
